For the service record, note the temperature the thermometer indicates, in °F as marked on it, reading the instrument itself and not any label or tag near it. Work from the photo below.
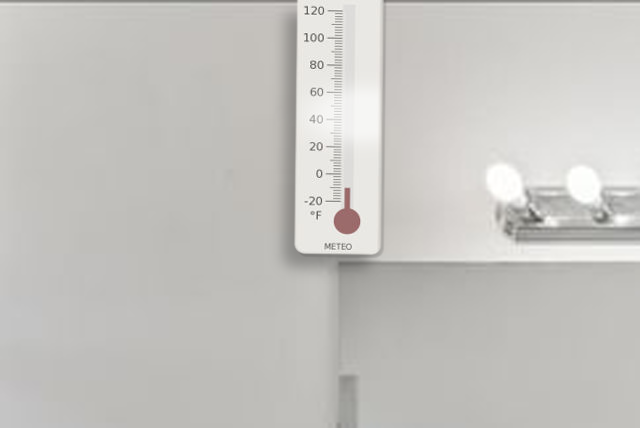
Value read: -10 °F
